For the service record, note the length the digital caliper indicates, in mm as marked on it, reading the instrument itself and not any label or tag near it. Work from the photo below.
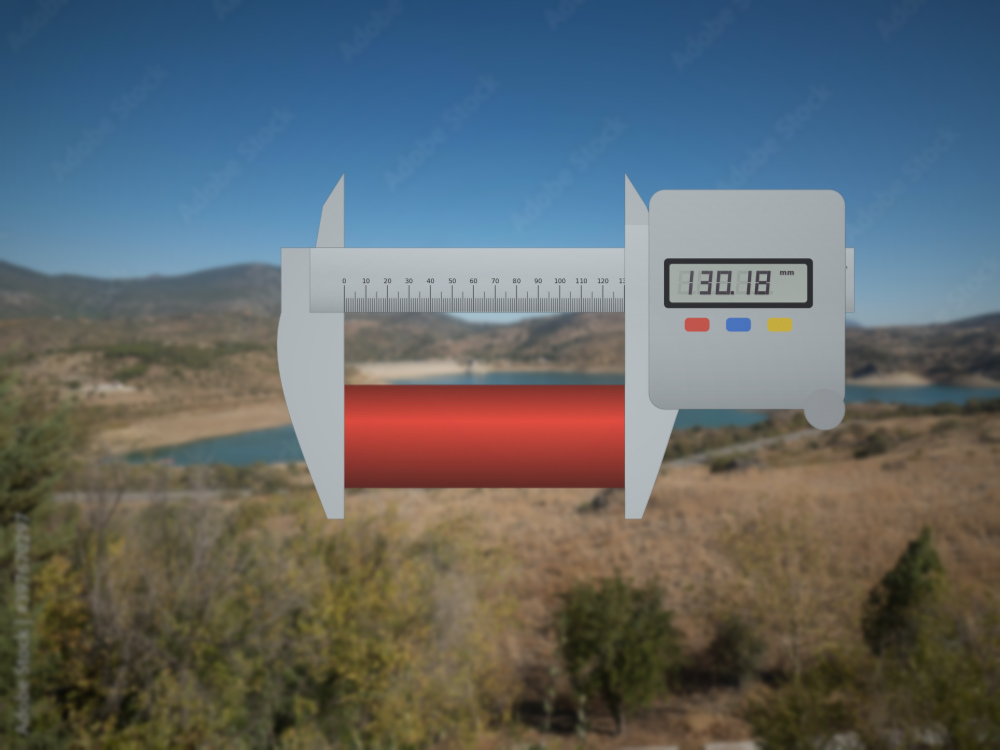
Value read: 130.18 mm
